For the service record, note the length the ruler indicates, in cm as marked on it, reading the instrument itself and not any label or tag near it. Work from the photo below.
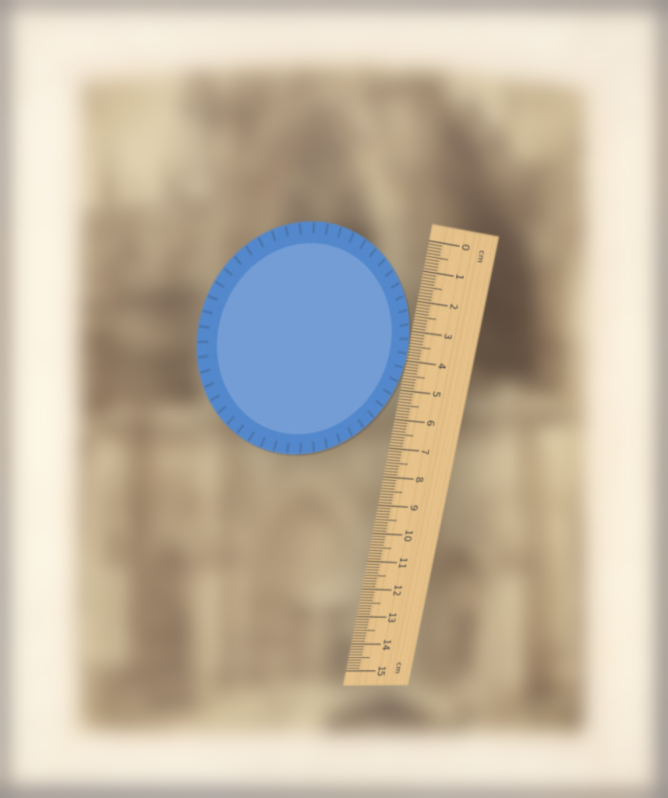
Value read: 7.5 cm
